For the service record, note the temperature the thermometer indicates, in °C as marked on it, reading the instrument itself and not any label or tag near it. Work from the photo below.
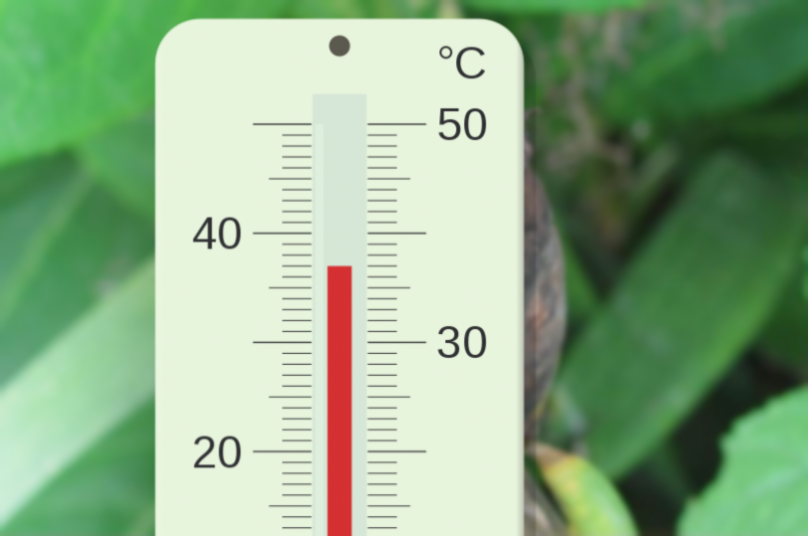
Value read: 37 °C
